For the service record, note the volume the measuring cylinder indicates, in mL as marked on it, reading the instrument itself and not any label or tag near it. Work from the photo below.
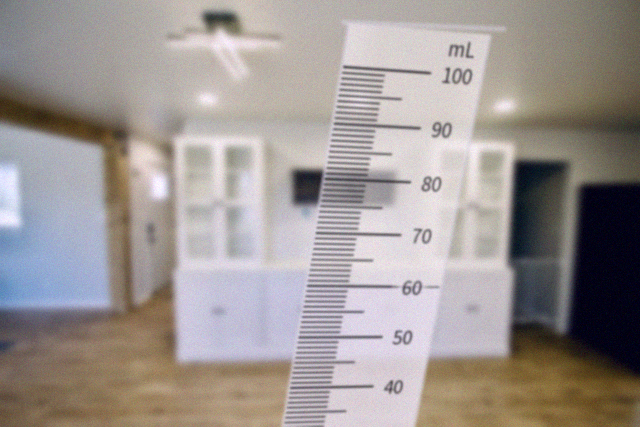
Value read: 60 mL
